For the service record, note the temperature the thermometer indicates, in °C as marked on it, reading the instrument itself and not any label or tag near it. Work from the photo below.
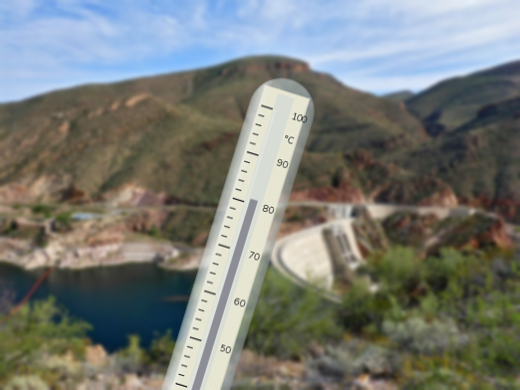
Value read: 81 °C
